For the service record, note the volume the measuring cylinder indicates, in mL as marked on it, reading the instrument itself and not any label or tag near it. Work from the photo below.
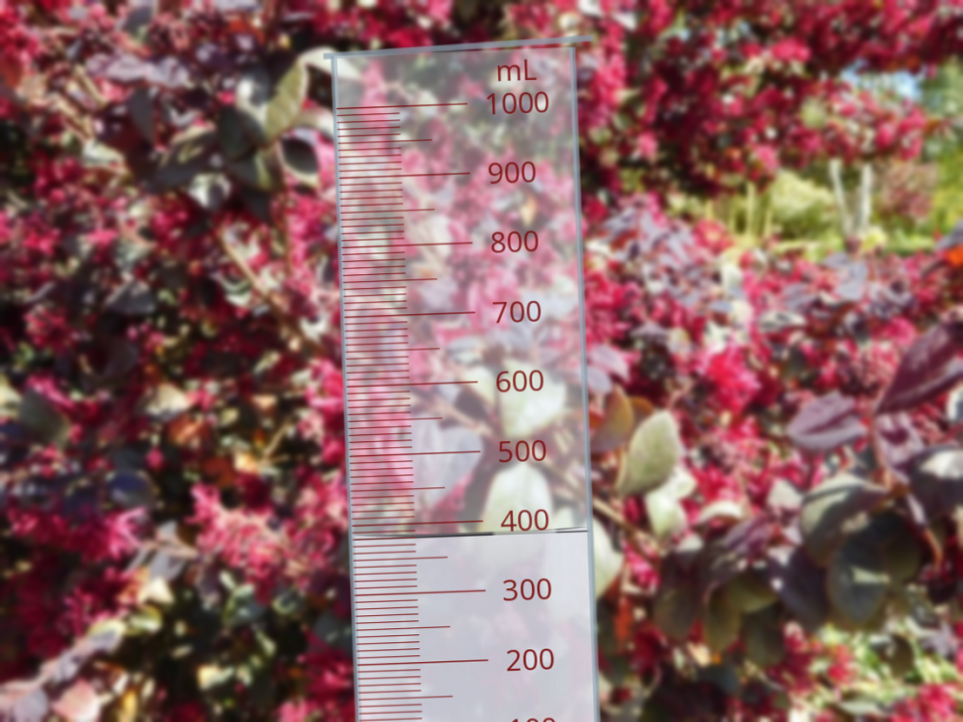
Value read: 380 mL
